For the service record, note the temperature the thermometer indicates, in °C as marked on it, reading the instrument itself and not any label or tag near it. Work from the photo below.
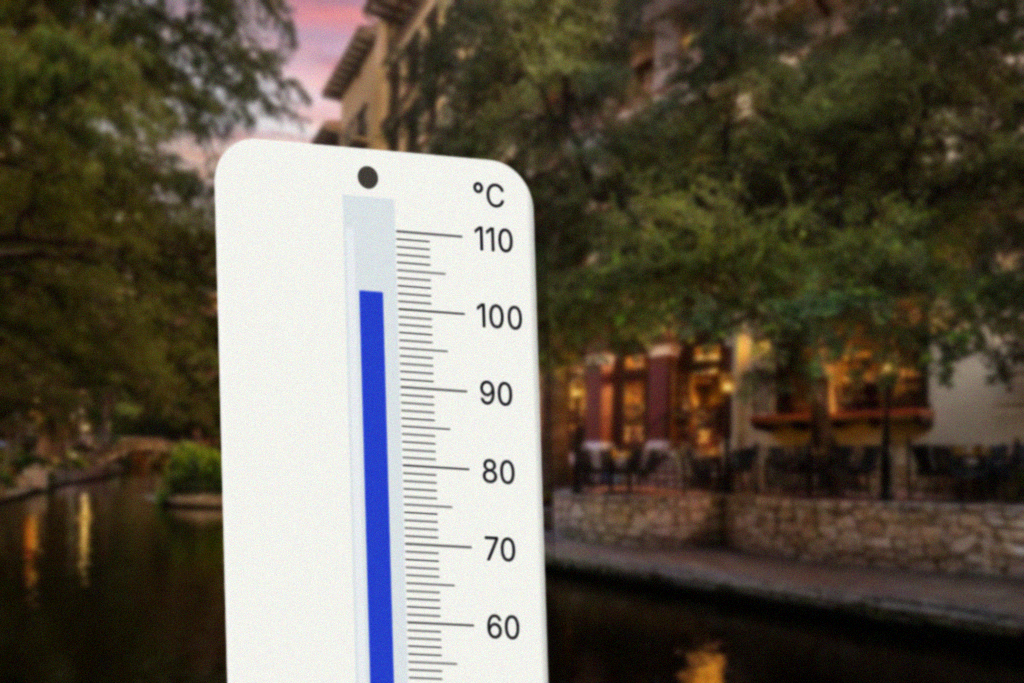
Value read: 102 °C
